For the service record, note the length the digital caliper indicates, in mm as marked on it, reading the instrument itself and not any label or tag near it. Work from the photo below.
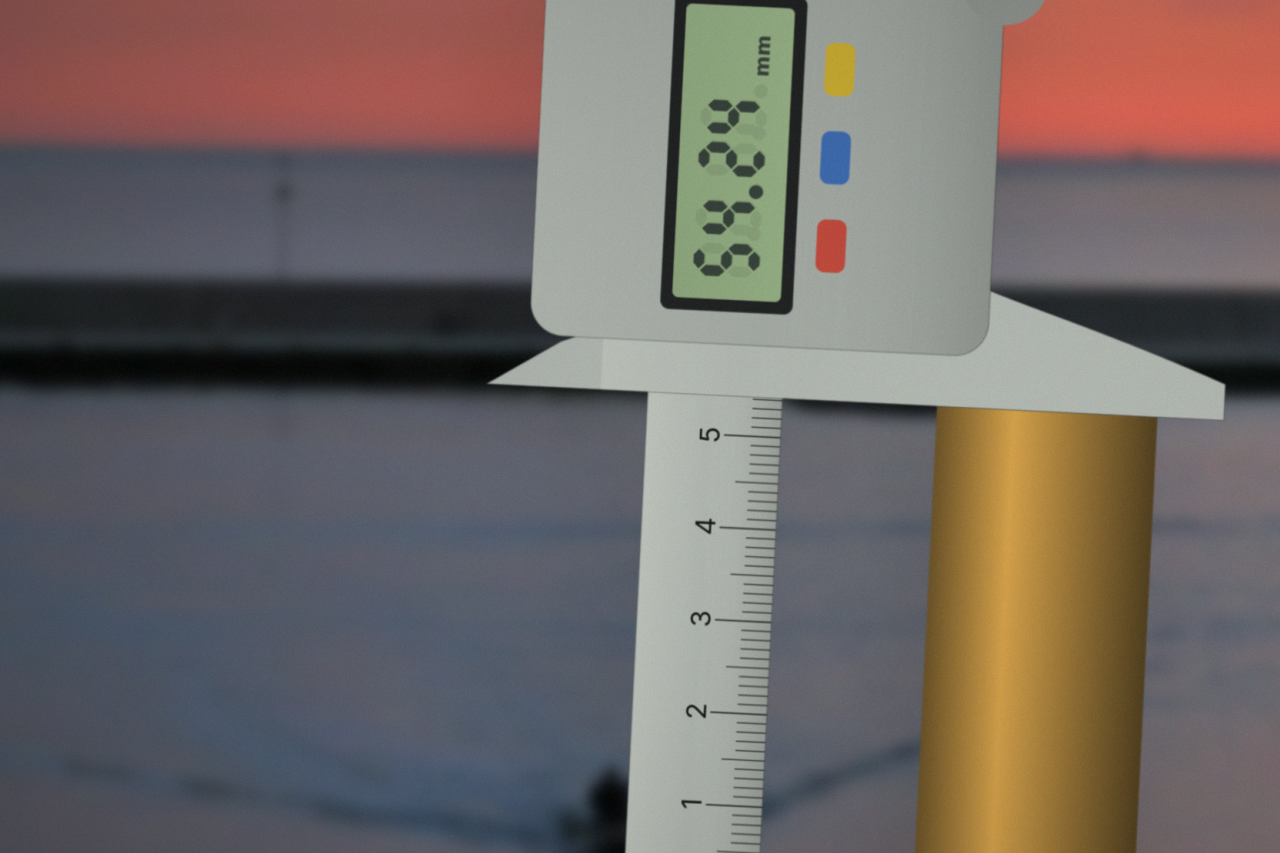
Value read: 54.24 mm
